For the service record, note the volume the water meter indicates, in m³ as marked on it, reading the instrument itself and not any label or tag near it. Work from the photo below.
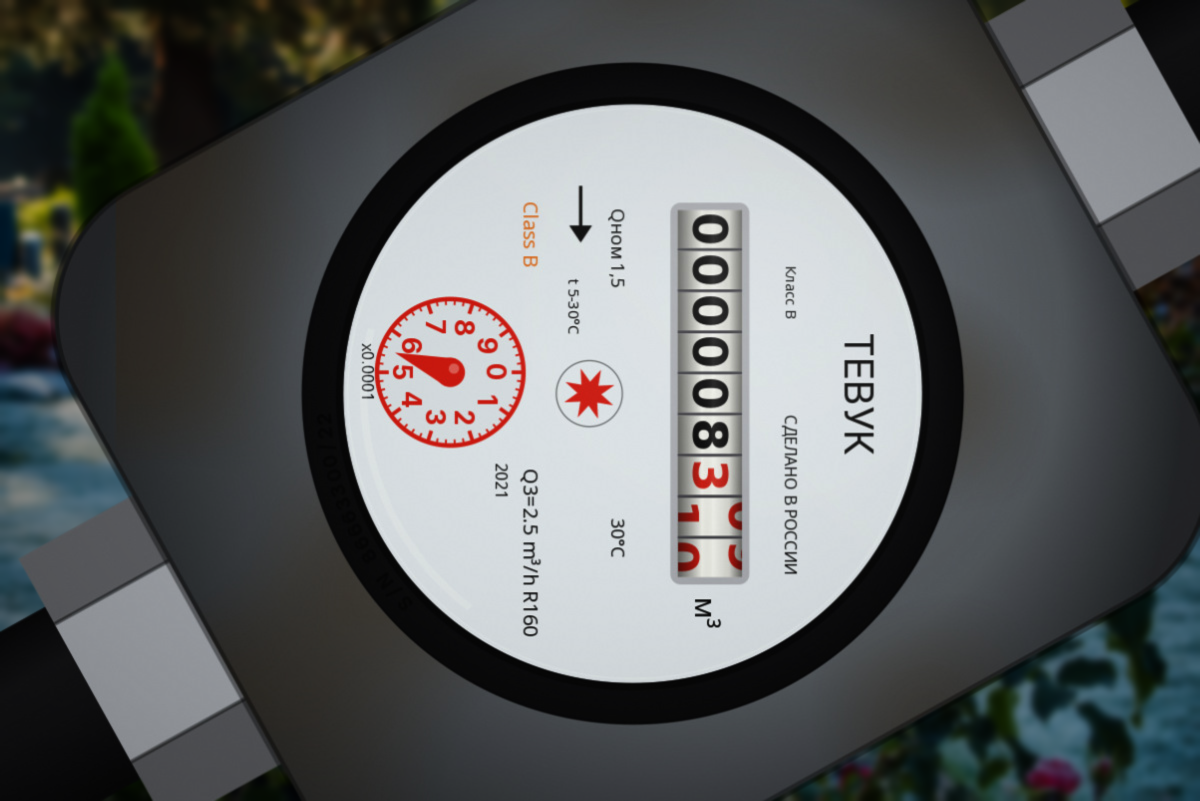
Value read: 8.3095 m³
